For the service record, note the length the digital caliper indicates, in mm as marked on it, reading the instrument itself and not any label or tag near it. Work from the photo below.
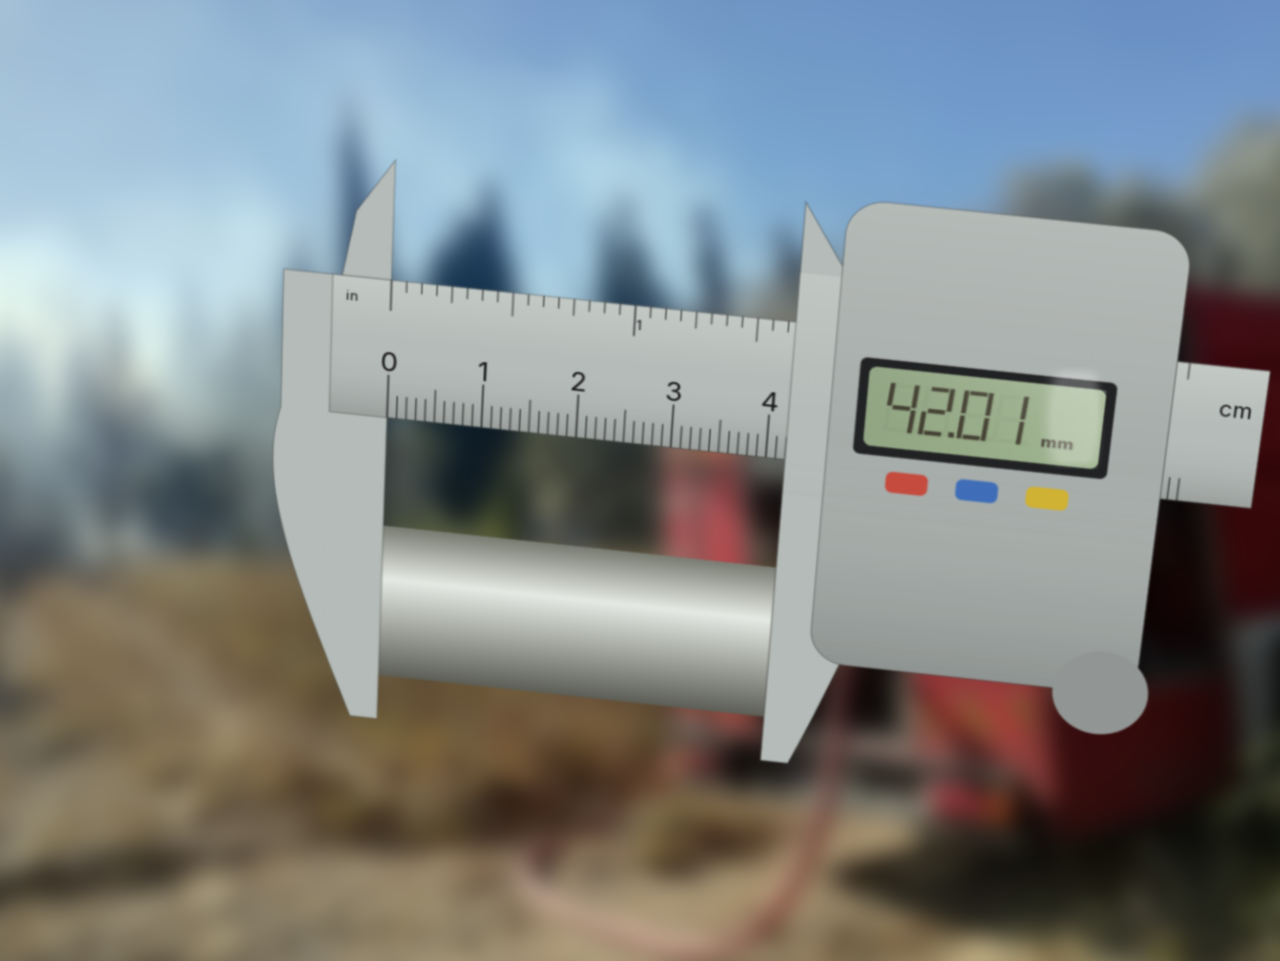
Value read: 42.01 mm
